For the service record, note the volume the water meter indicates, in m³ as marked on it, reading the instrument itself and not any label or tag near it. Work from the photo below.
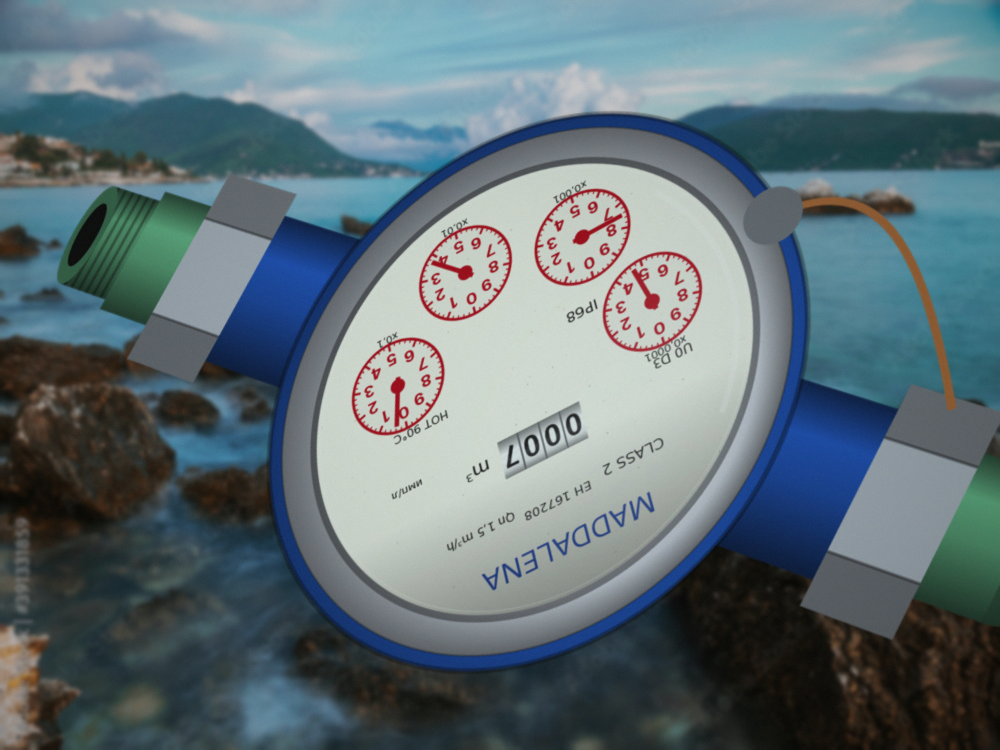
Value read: 7.0374 m³
